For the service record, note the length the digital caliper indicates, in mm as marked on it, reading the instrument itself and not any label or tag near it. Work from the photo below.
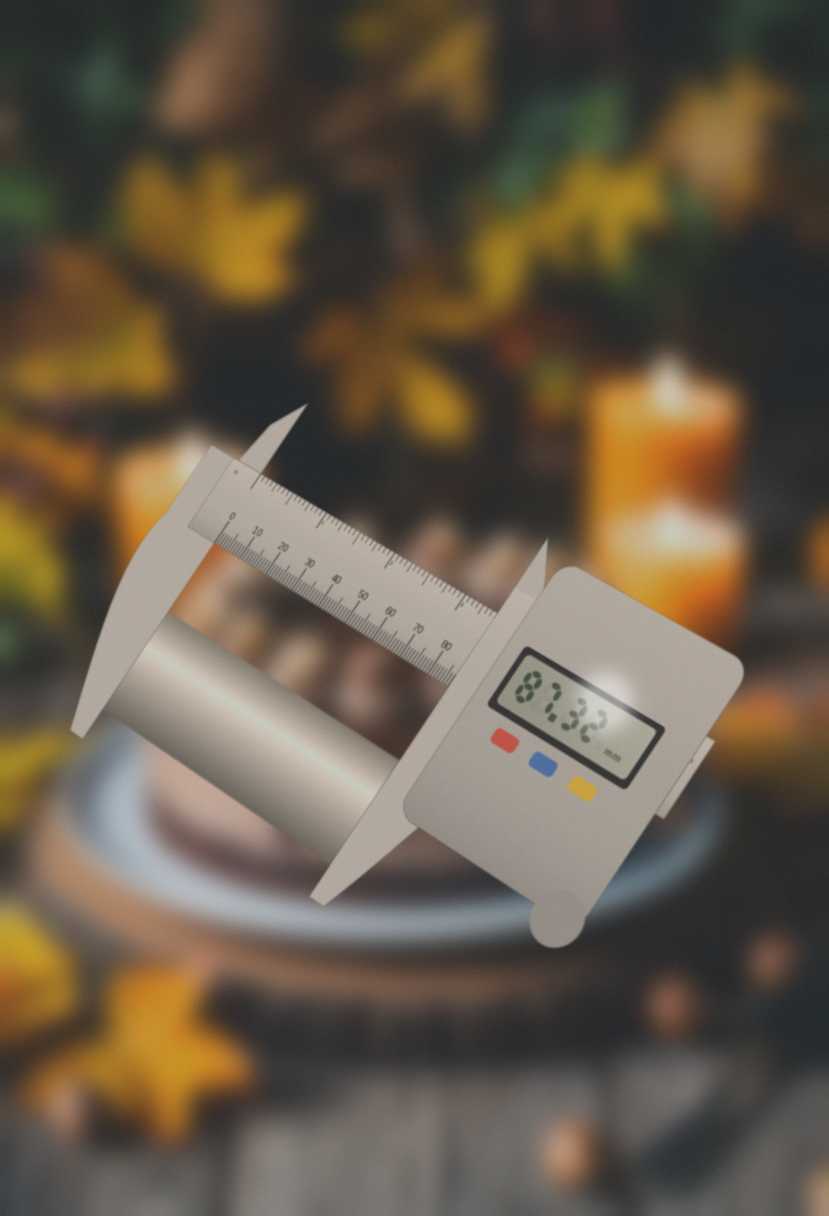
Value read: 87.32 mm
